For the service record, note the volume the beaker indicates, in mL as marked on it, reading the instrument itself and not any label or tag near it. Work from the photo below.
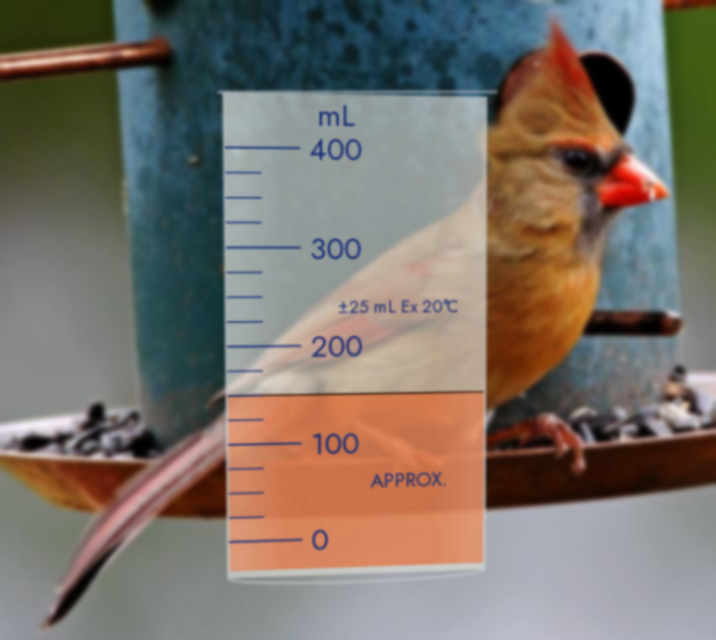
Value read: 150 mL
